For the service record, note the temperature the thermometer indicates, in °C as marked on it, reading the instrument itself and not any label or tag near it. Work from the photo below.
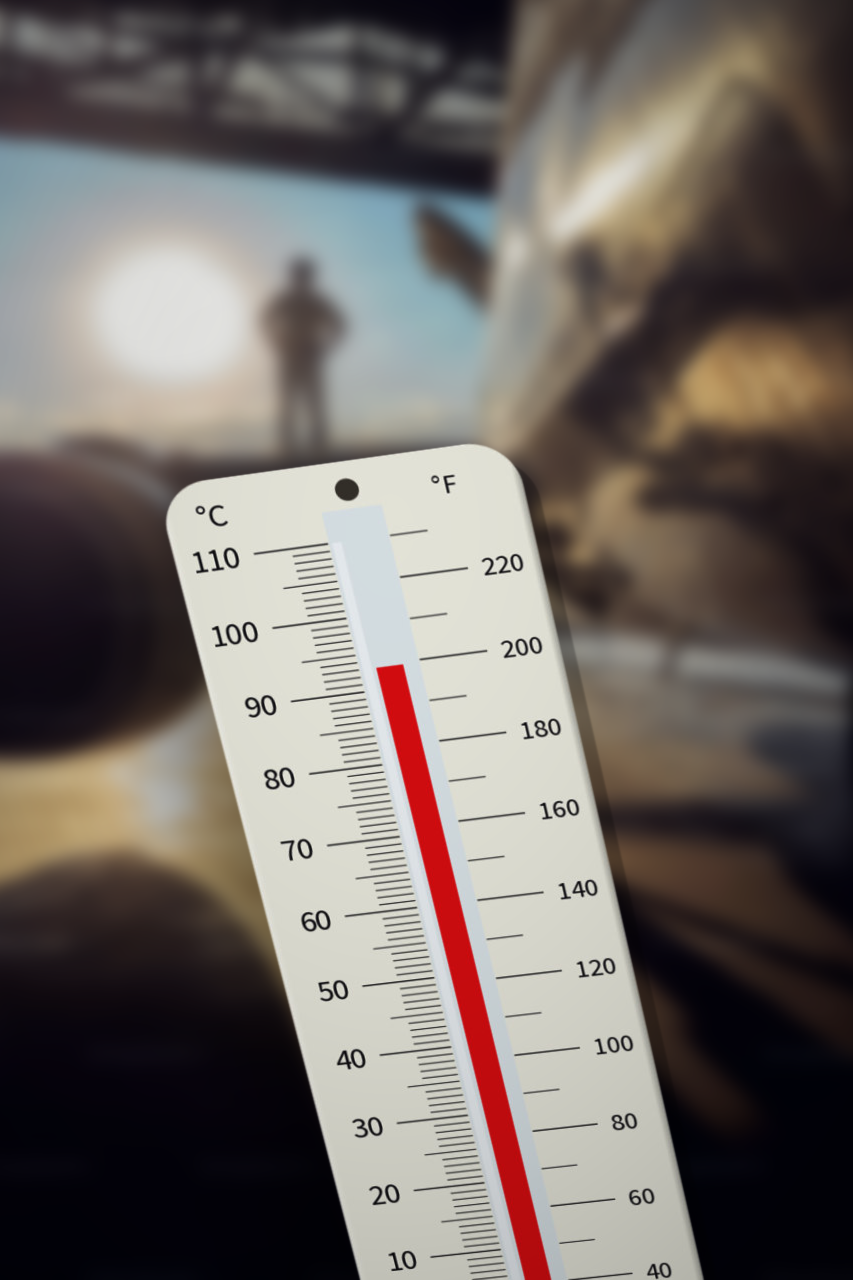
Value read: 93 °C
